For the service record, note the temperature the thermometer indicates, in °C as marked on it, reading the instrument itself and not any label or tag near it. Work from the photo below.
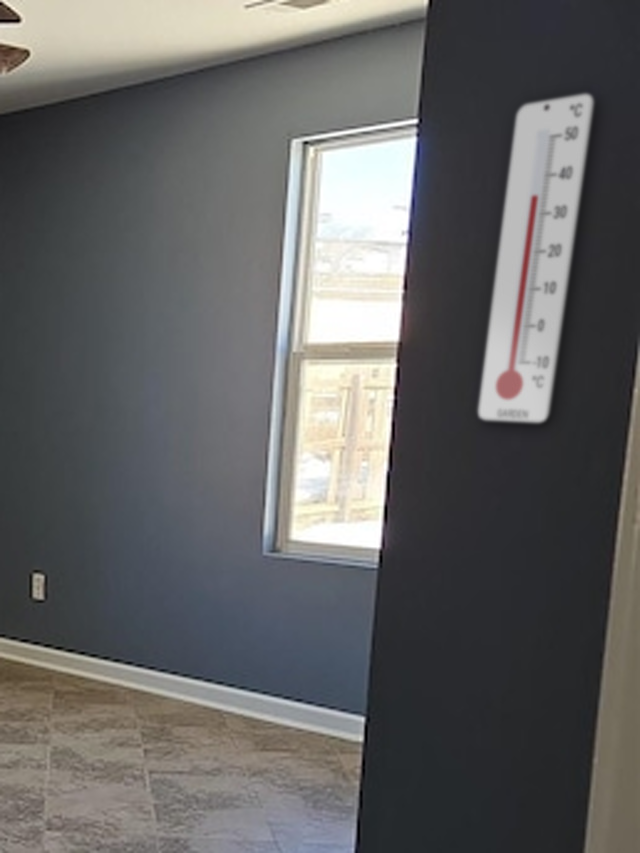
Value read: 35 °C
